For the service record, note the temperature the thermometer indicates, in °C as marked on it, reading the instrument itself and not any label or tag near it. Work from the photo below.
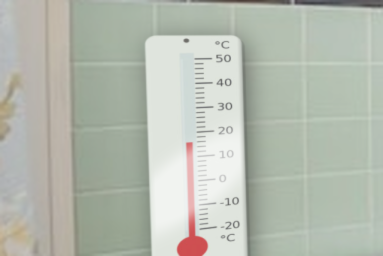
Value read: 16 °C
